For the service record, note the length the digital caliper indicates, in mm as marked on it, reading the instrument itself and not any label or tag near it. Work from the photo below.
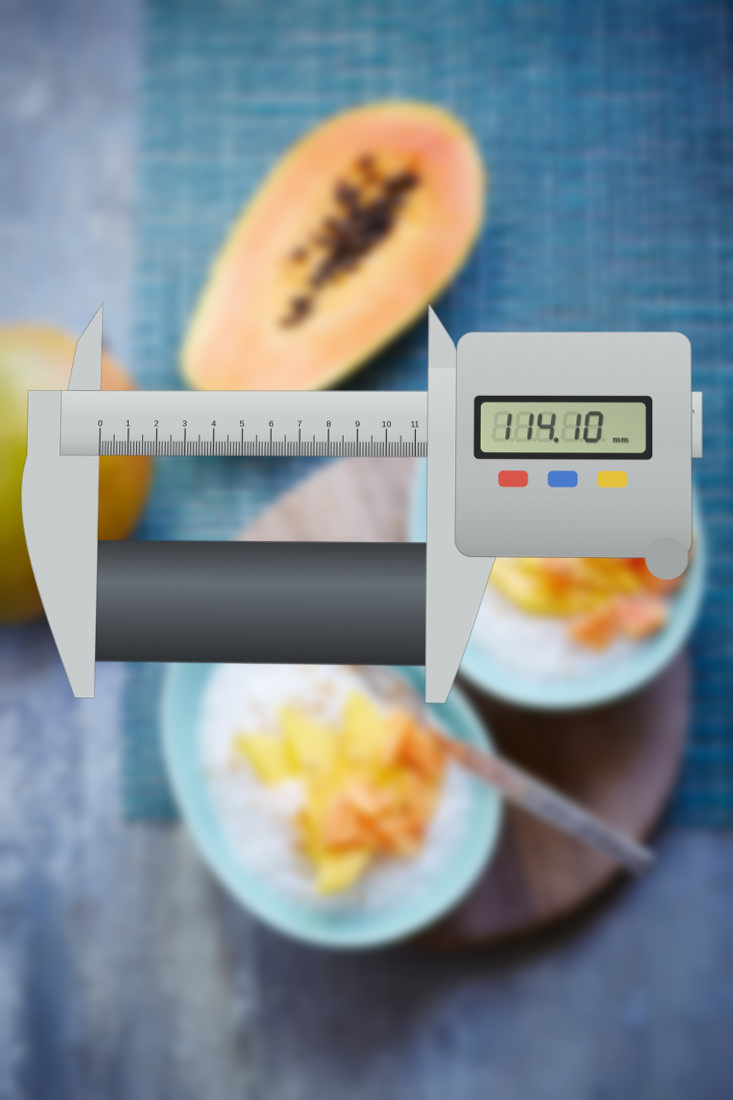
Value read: 114.10 mm
